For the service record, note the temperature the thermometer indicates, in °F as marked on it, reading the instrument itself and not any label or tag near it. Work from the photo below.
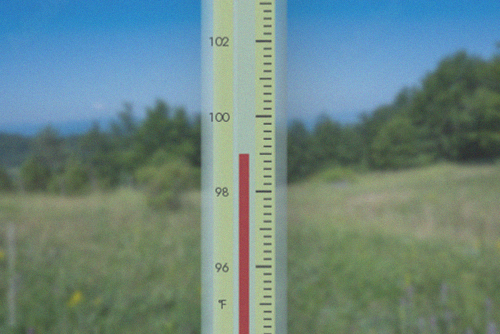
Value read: 99 °F
